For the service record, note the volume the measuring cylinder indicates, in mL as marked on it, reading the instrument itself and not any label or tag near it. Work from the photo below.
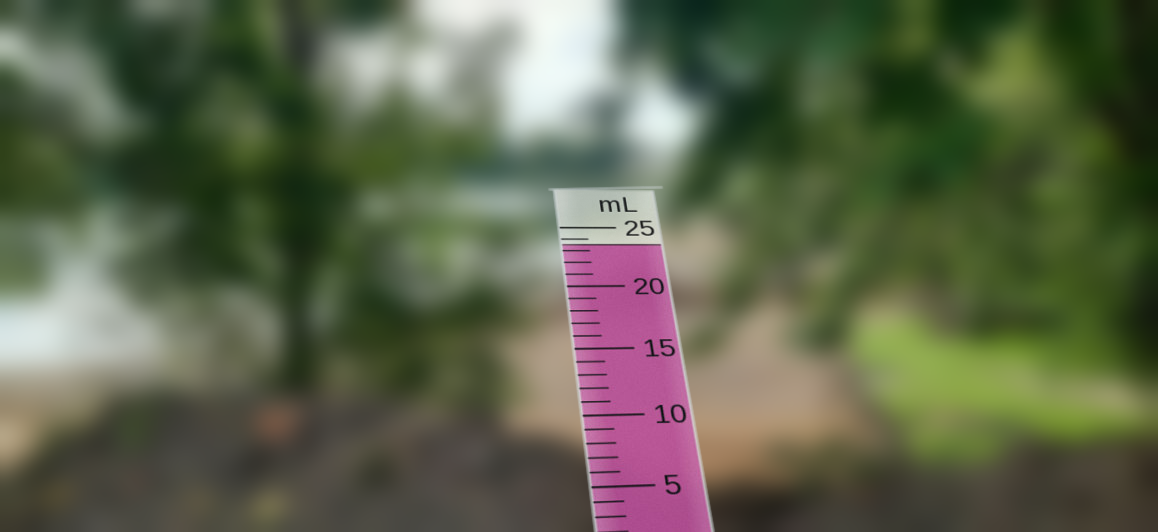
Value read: 23.5 mL
